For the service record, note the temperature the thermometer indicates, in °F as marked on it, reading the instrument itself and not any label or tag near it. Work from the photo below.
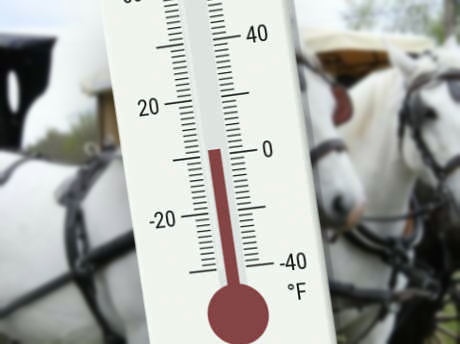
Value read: 2 °F
